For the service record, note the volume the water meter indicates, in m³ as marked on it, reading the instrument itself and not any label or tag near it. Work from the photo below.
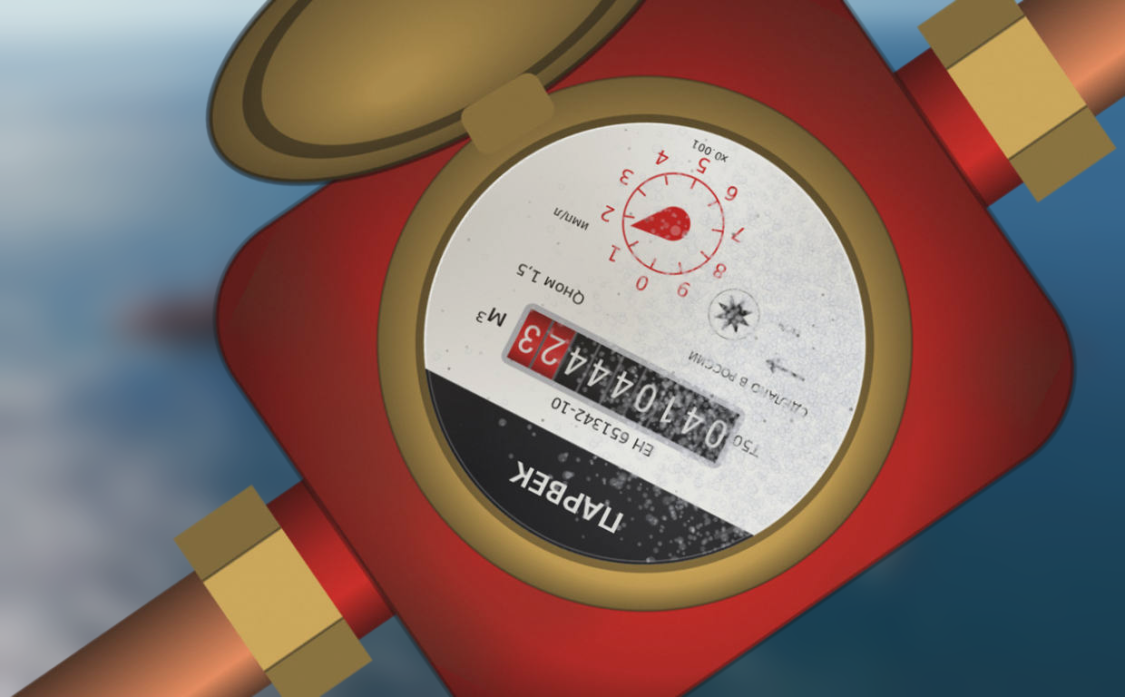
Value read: 410444.231 m³
